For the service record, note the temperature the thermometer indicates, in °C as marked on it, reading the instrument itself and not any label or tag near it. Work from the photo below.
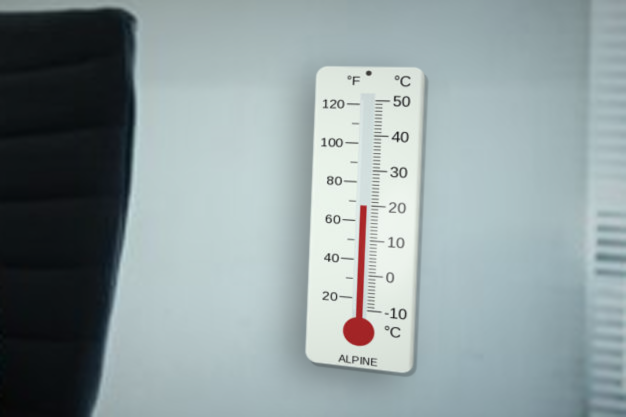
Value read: 20 °C
